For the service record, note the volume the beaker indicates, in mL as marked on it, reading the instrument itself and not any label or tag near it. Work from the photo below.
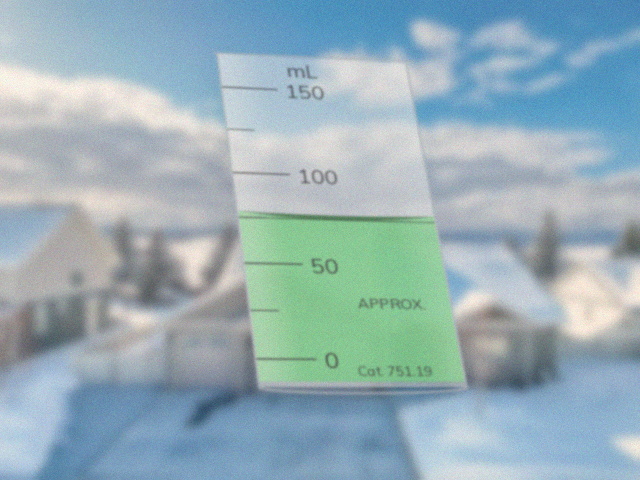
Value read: 75 mL
